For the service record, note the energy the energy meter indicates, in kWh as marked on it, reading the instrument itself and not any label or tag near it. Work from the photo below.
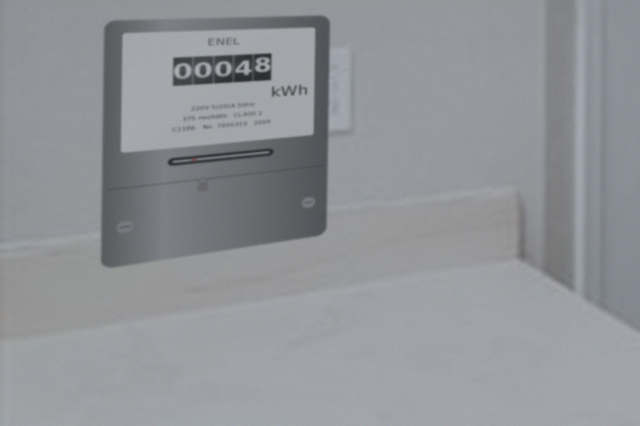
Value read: 48 kWh
